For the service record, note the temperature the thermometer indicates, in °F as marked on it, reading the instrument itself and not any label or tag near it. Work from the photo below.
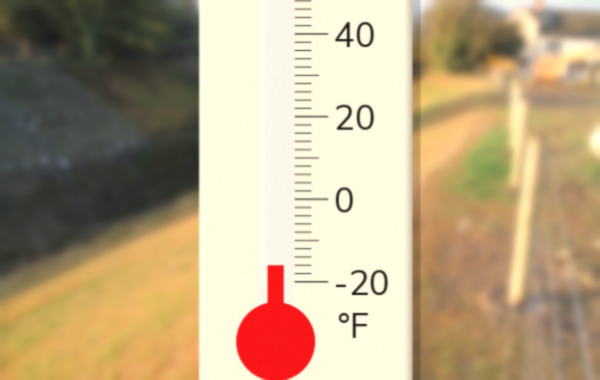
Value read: -16 °F
